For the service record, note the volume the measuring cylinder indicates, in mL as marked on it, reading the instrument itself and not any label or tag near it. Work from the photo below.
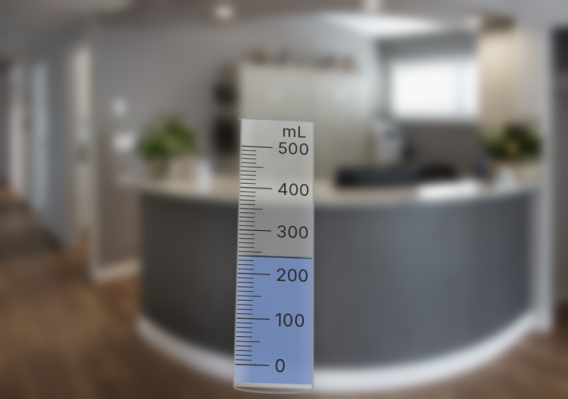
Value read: 240 mL
